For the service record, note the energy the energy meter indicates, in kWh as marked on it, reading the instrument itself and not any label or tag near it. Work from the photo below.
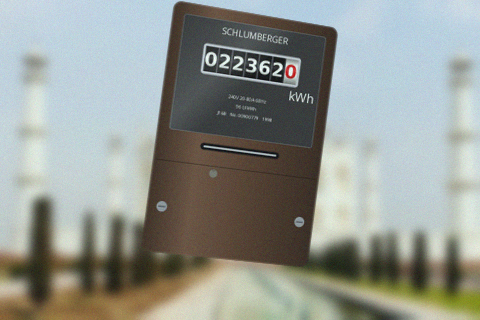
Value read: 22362.0 kWh
